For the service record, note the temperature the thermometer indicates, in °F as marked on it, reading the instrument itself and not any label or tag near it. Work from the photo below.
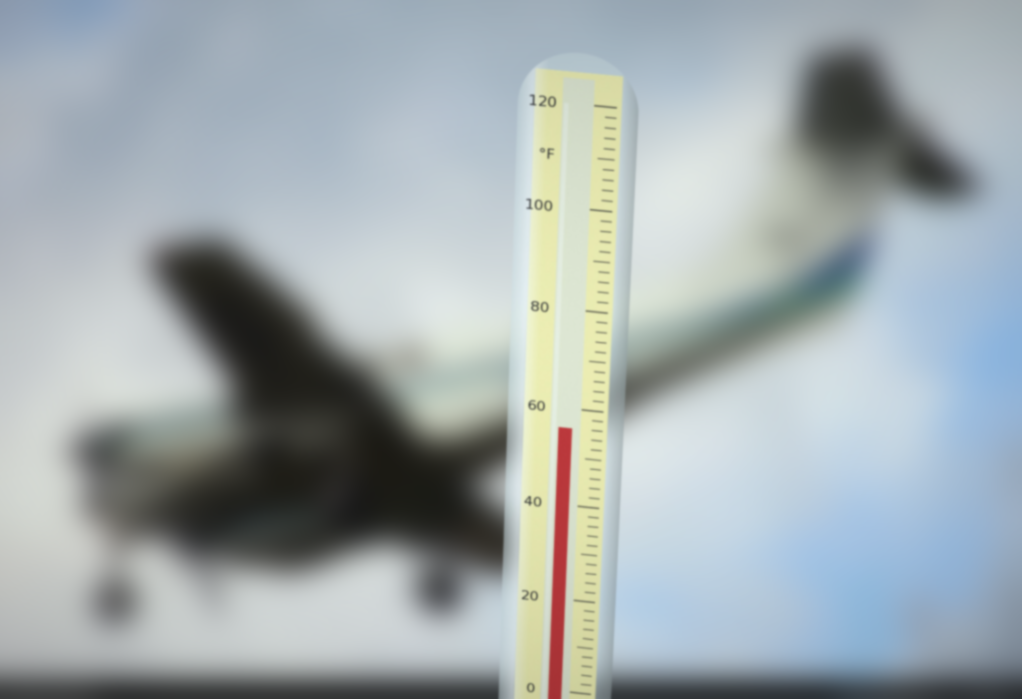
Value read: 56 °F
